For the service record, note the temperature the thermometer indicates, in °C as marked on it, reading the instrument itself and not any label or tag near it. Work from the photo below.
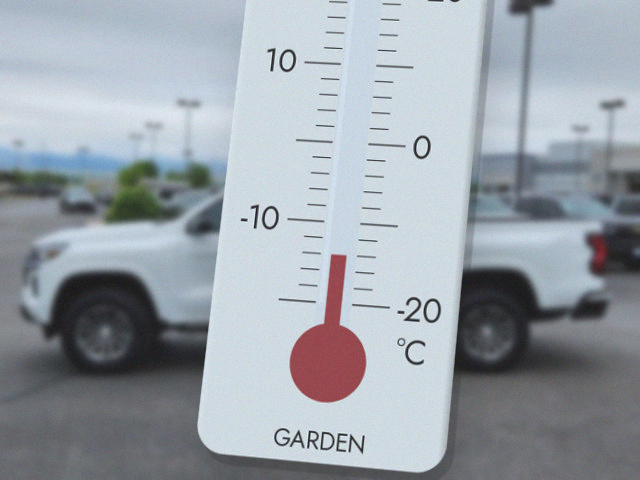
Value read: -14 °C
